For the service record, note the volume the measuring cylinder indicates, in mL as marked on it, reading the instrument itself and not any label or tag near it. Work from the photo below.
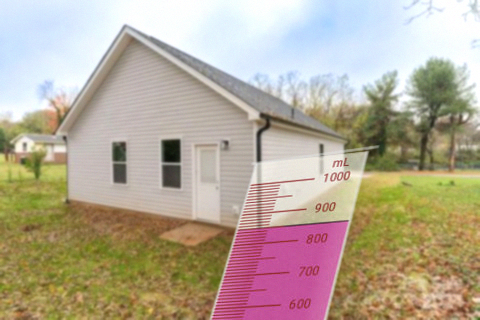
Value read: 850 mL
